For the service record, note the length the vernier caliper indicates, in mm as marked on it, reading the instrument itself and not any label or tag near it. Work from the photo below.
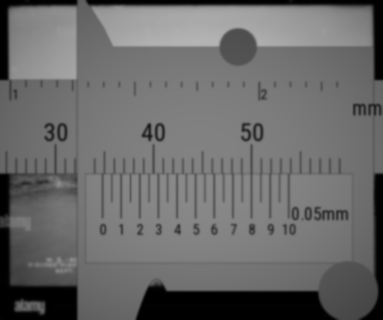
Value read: 34.8 mm
